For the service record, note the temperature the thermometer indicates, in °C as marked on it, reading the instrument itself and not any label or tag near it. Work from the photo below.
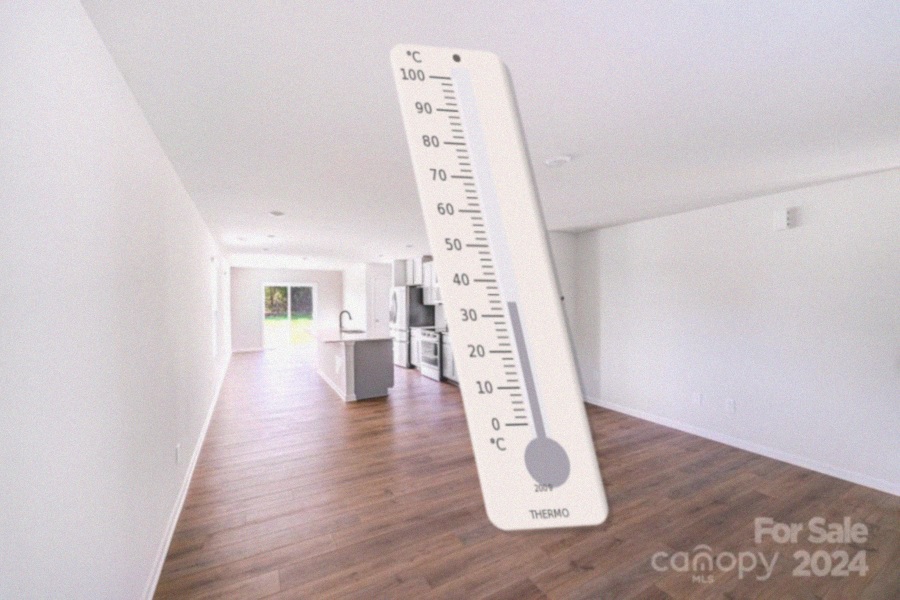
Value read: 34 °C
